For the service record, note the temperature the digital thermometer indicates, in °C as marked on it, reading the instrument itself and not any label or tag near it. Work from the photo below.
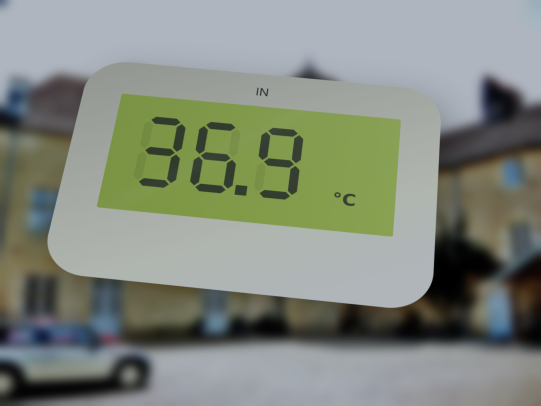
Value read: 36.9 °C
